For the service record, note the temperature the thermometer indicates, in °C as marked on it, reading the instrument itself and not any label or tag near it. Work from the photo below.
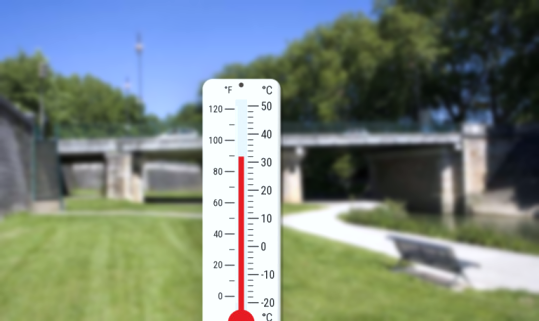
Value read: 32 °C
